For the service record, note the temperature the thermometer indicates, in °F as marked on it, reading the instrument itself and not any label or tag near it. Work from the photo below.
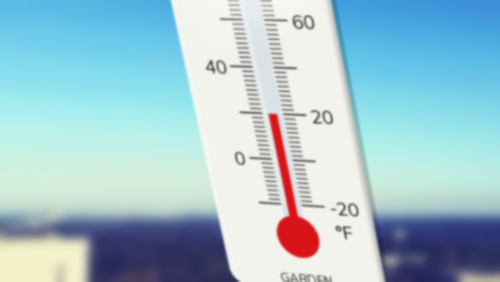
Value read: 20 °F
